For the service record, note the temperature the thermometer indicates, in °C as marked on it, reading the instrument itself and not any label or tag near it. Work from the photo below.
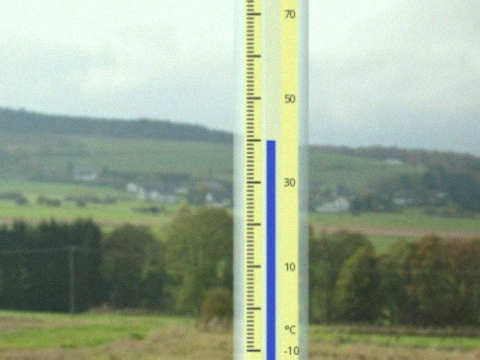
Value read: 40 °C
